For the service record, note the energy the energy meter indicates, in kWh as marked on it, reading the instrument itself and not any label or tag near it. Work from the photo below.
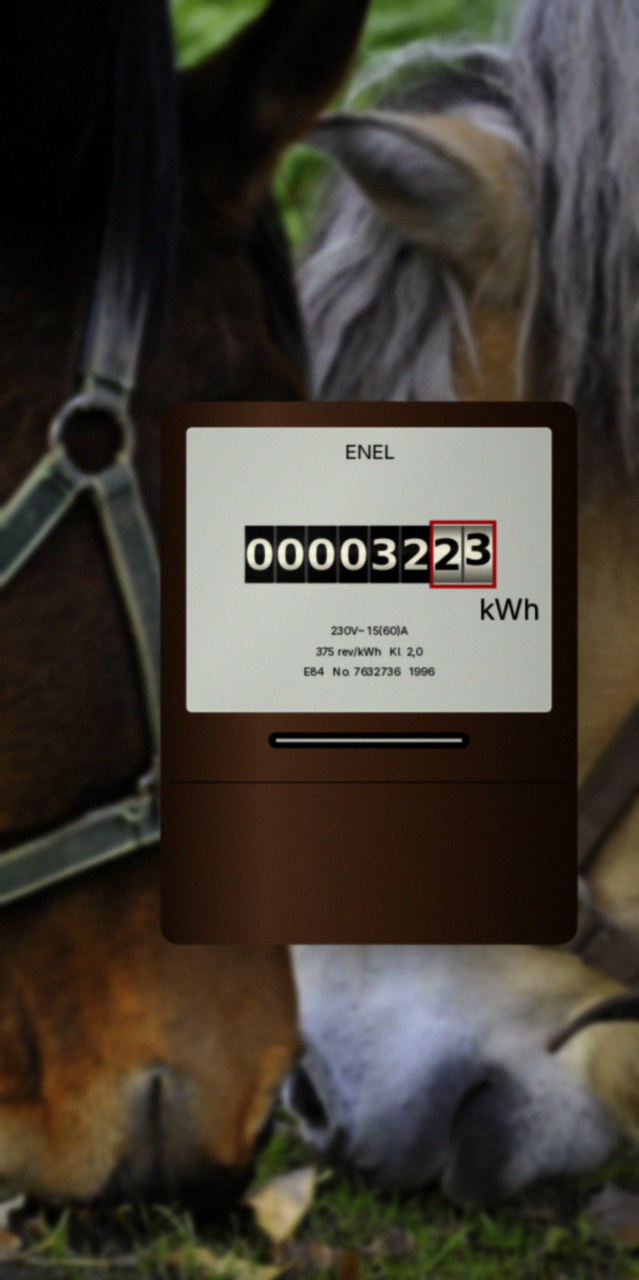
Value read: 32.23 kWh
